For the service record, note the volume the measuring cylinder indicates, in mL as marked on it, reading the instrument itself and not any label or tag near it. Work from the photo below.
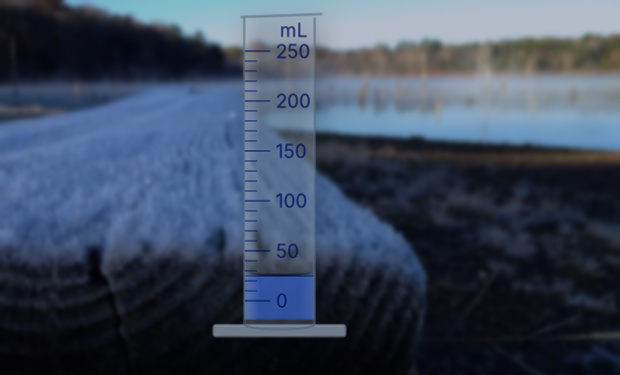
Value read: 25 mL
